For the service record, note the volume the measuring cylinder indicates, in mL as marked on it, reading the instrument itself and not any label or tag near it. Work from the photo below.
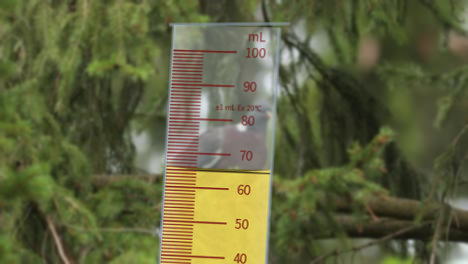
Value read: 65 mL
